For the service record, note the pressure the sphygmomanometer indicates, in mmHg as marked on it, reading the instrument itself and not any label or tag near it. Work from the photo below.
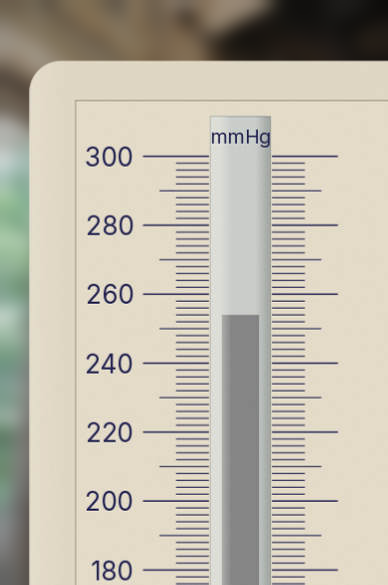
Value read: 254 mmHg
